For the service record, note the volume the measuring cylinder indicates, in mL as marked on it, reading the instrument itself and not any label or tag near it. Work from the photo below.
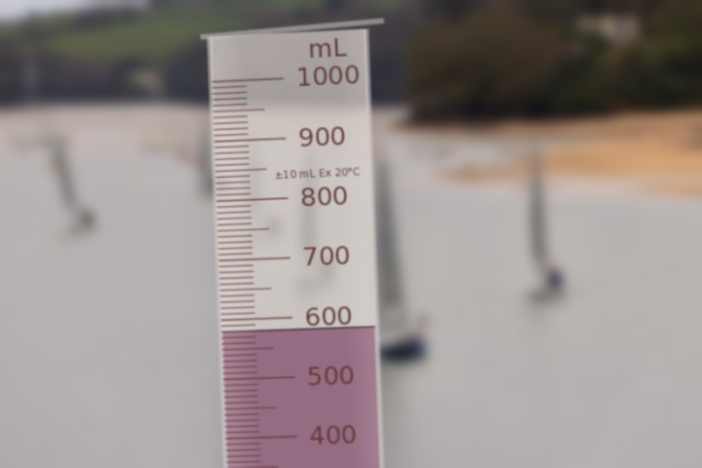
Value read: 580 mL
